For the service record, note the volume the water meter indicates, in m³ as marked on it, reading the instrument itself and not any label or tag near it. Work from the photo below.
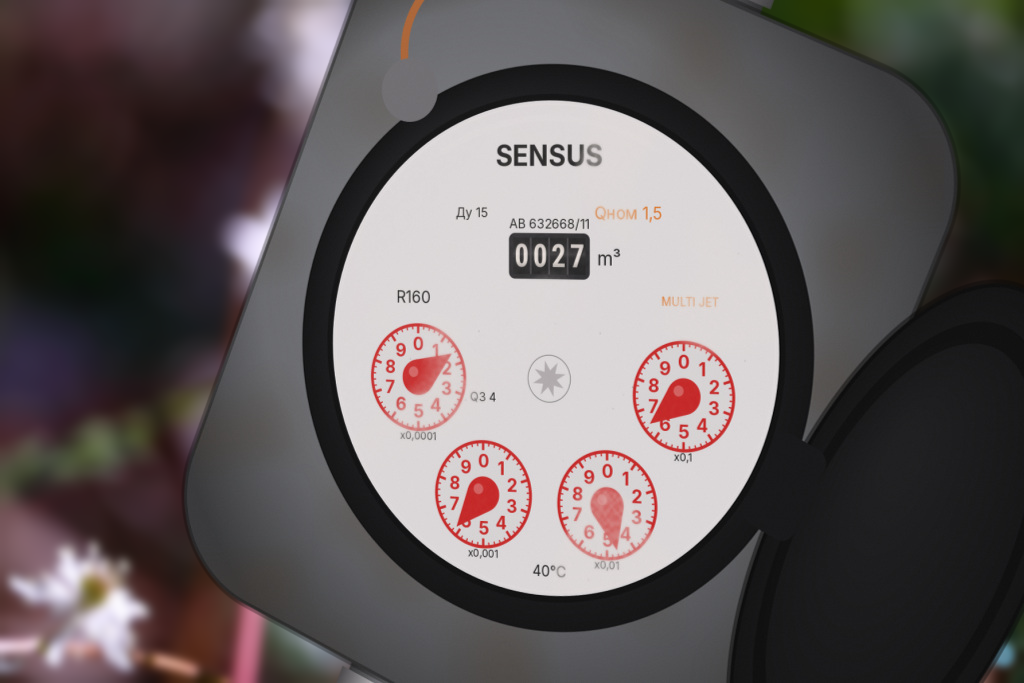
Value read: 27.6461 m³
